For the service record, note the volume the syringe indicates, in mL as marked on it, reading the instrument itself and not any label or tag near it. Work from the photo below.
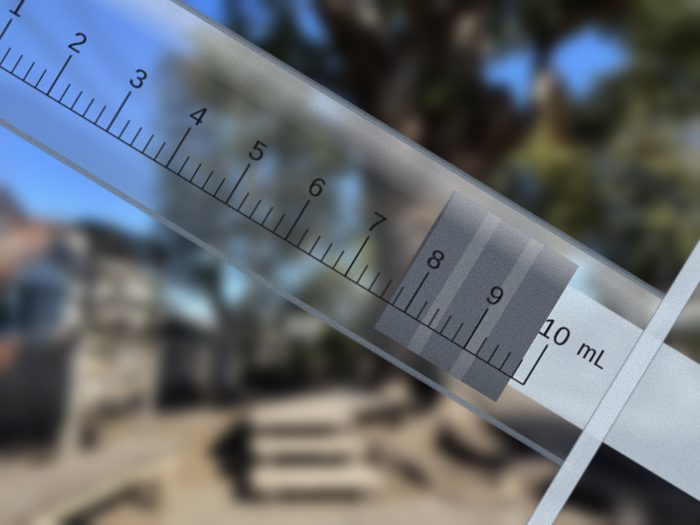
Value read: 7.7 mL
